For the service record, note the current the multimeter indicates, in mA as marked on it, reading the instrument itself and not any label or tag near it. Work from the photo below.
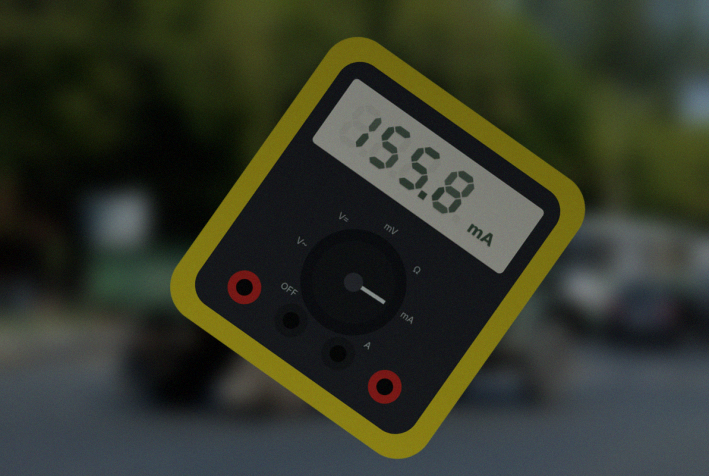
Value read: 155.8 mA
